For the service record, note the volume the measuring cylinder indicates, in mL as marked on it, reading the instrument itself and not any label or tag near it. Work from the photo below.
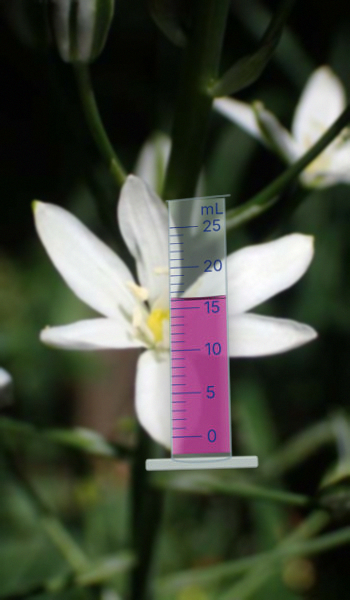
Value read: 16 mL
